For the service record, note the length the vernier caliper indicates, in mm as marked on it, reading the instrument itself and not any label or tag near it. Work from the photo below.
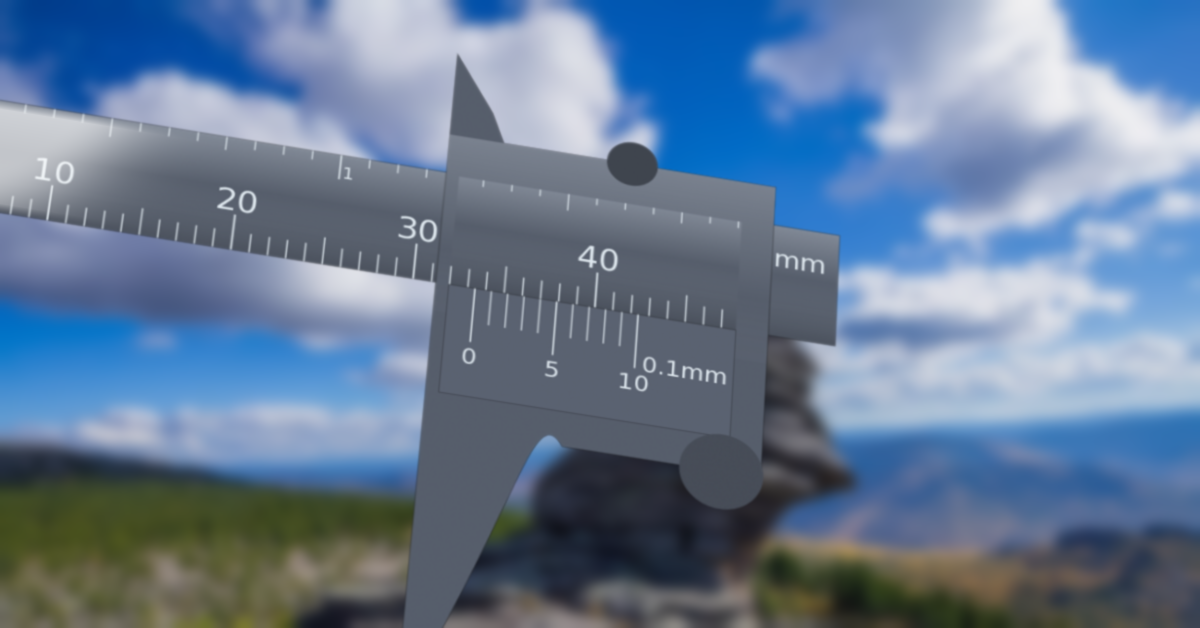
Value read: 33.4 mm
